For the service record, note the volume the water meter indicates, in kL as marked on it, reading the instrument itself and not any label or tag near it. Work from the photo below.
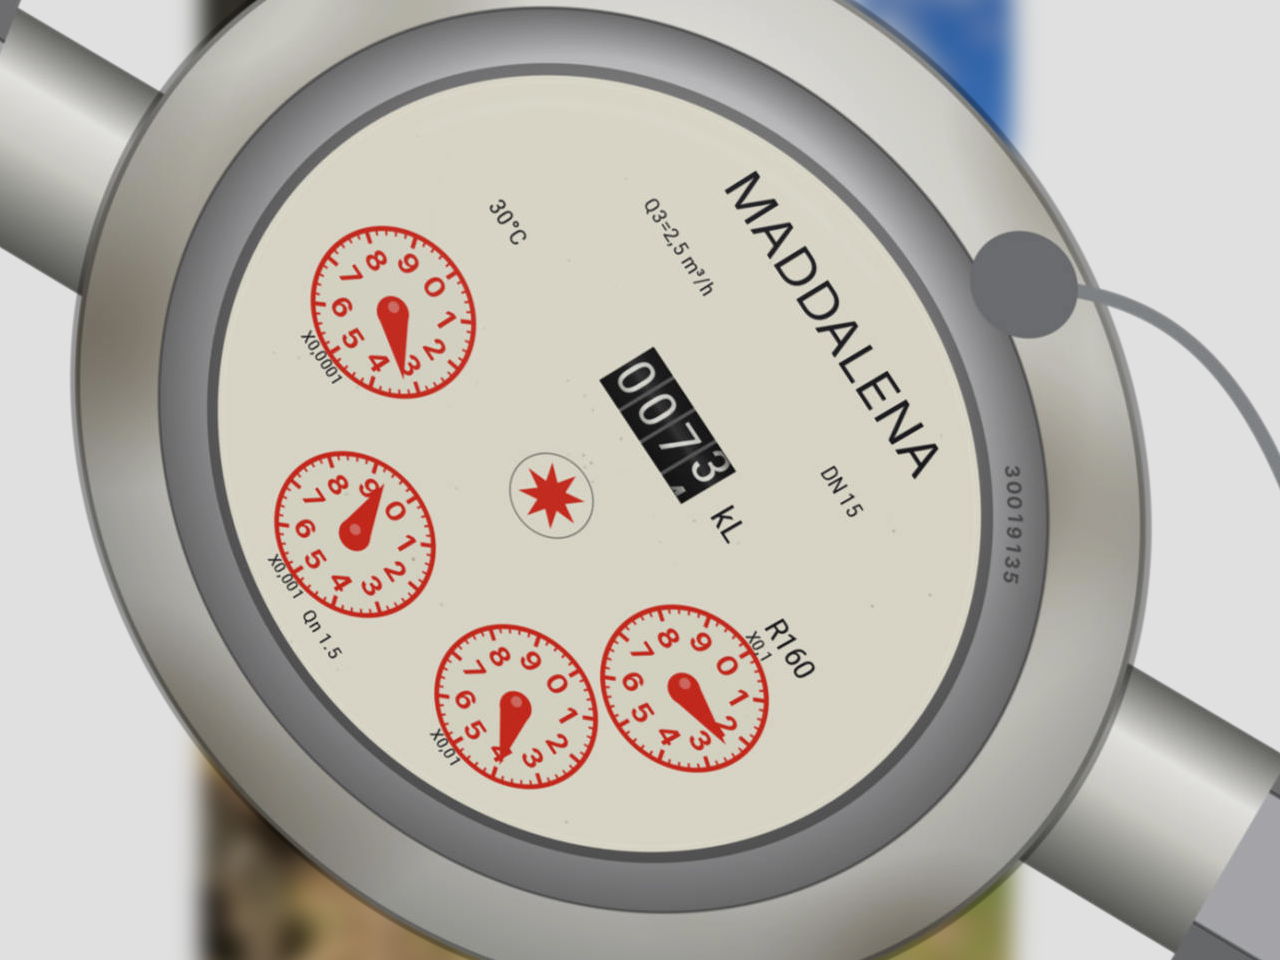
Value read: 73.2393 kL
